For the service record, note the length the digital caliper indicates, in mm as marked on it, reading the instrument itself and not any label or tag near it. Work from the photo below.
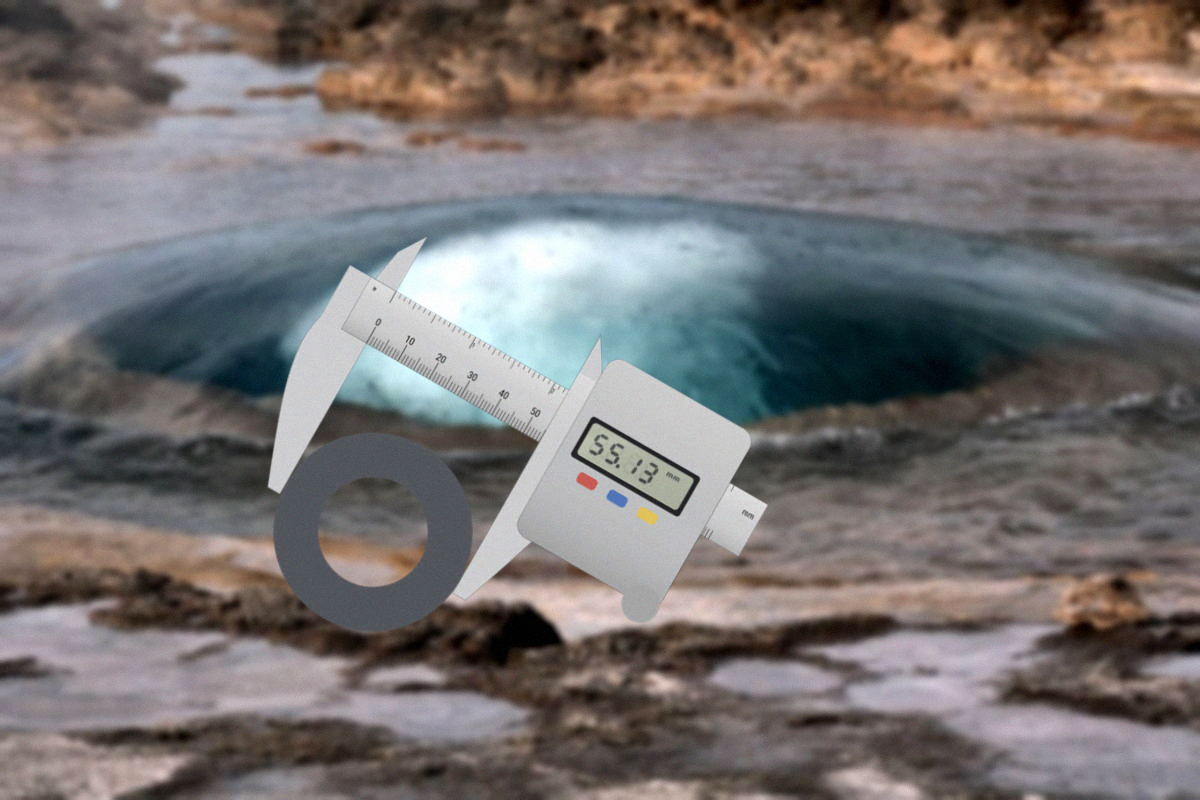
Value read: 55.13 mm
